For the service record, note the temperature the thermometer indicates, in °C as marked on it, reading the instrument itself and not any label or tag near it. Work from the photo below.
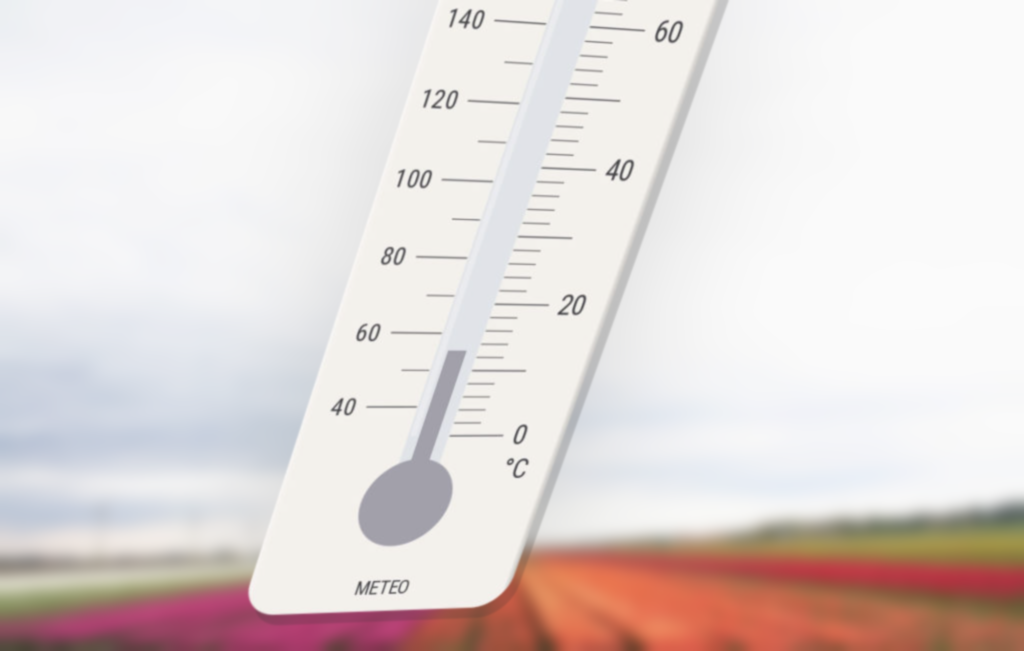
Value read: 13 °C
